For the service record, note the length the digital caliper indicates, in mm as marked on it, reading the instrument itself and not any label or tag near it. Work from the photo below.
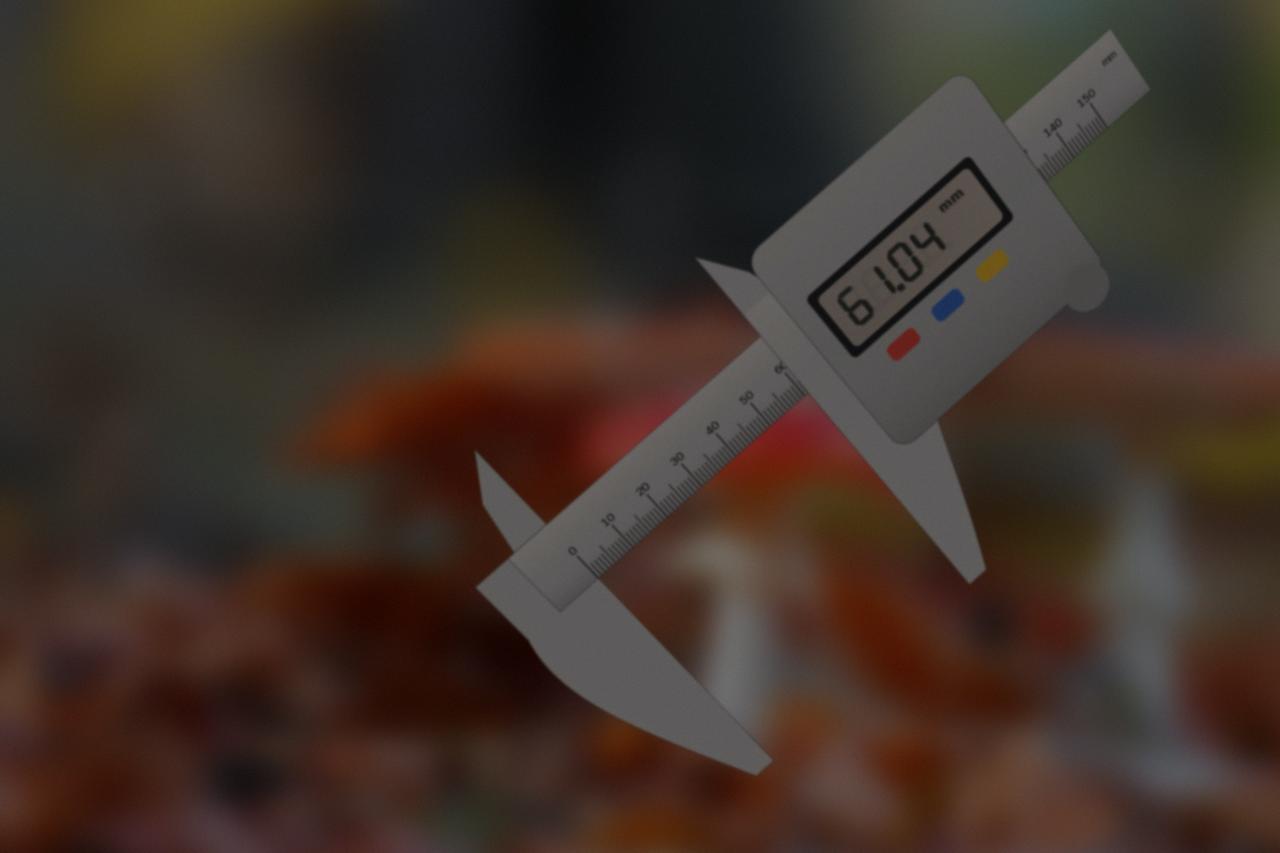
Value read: 61.04 mm
